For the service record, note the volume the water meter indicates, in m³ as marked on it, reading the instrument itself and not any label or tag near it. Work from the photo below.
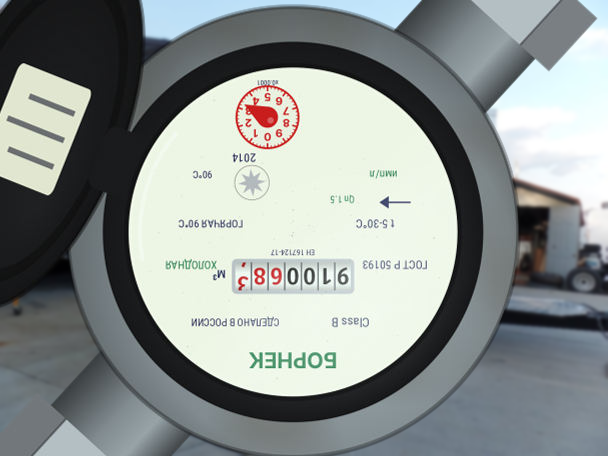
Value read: 9100.6833 m³
